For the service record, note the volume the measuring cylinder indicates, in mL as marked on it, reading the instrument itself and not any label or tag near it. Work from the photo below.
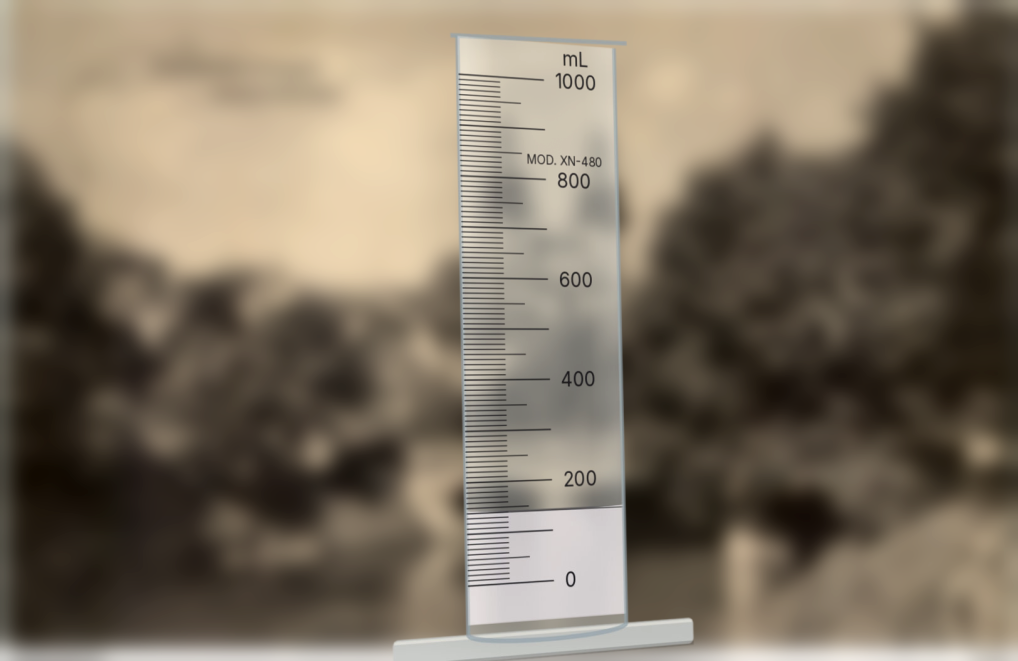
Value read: 140 mL
